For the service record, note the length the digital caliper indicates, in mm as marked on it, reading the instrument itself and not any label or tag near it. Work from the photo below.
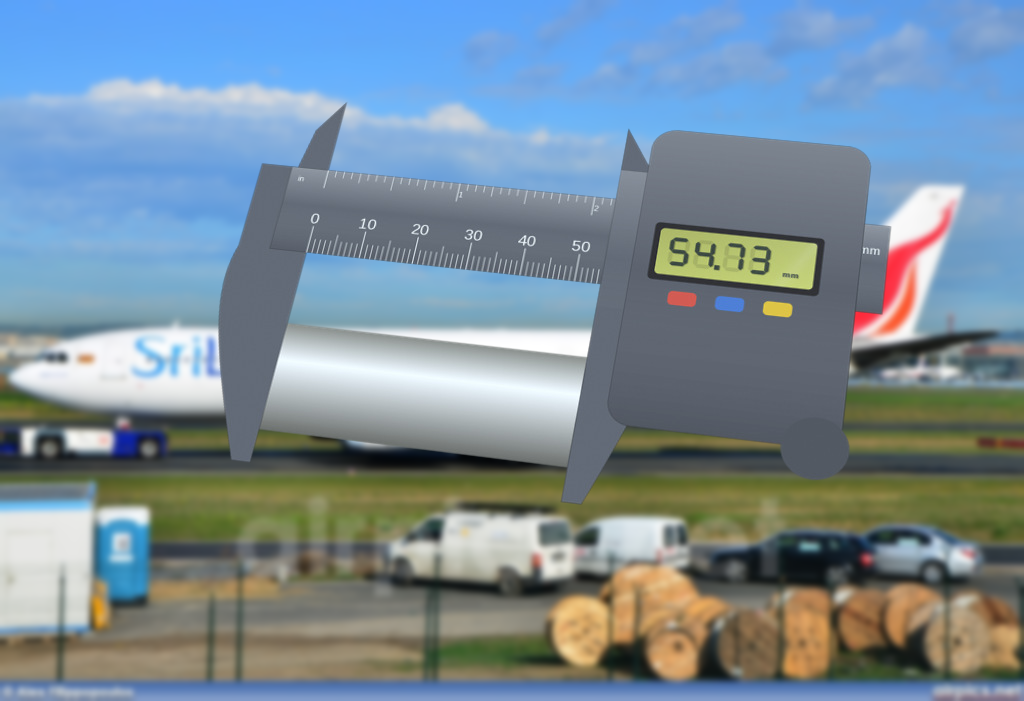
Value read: 54.73 mm
